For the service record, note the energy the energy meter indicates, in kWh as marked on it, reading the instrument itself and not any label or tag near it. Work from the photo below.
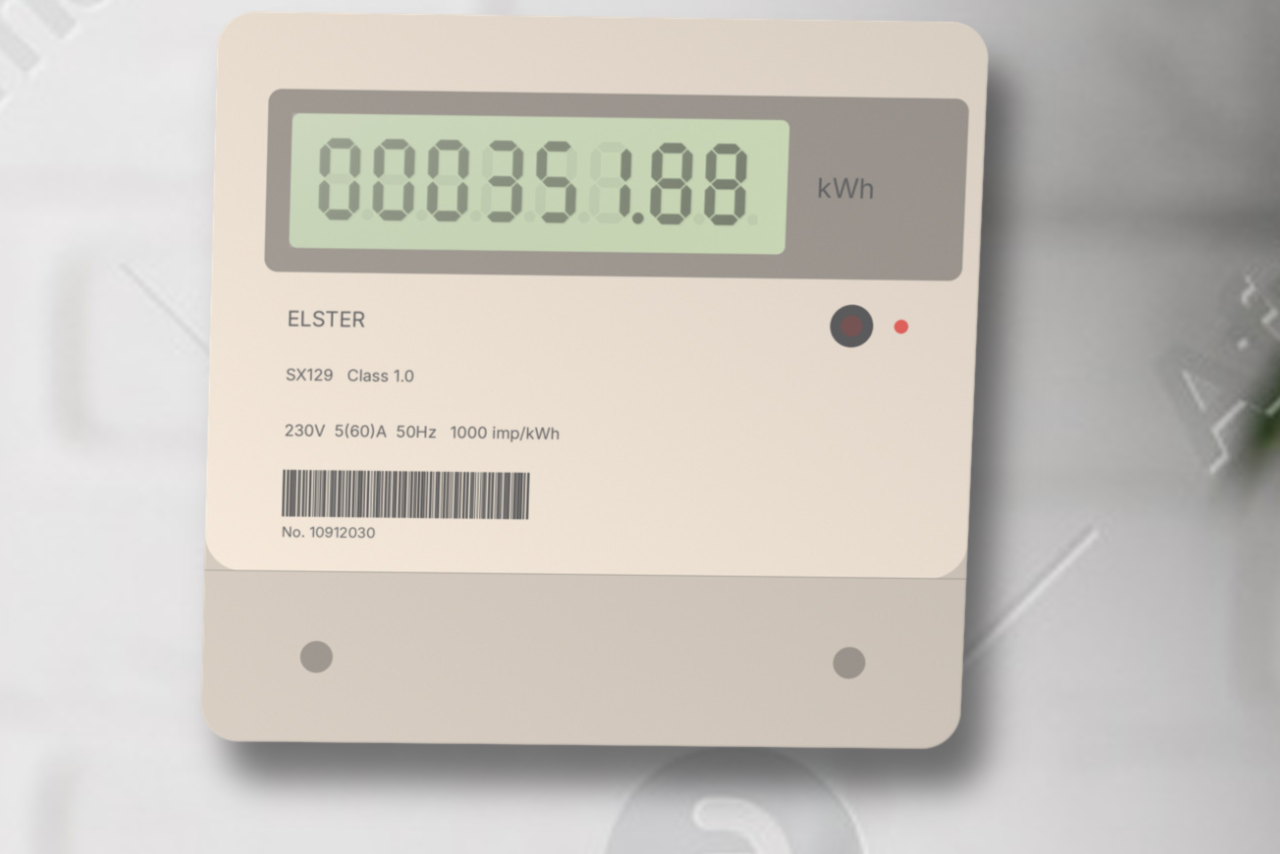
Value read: 351.88 kWh
